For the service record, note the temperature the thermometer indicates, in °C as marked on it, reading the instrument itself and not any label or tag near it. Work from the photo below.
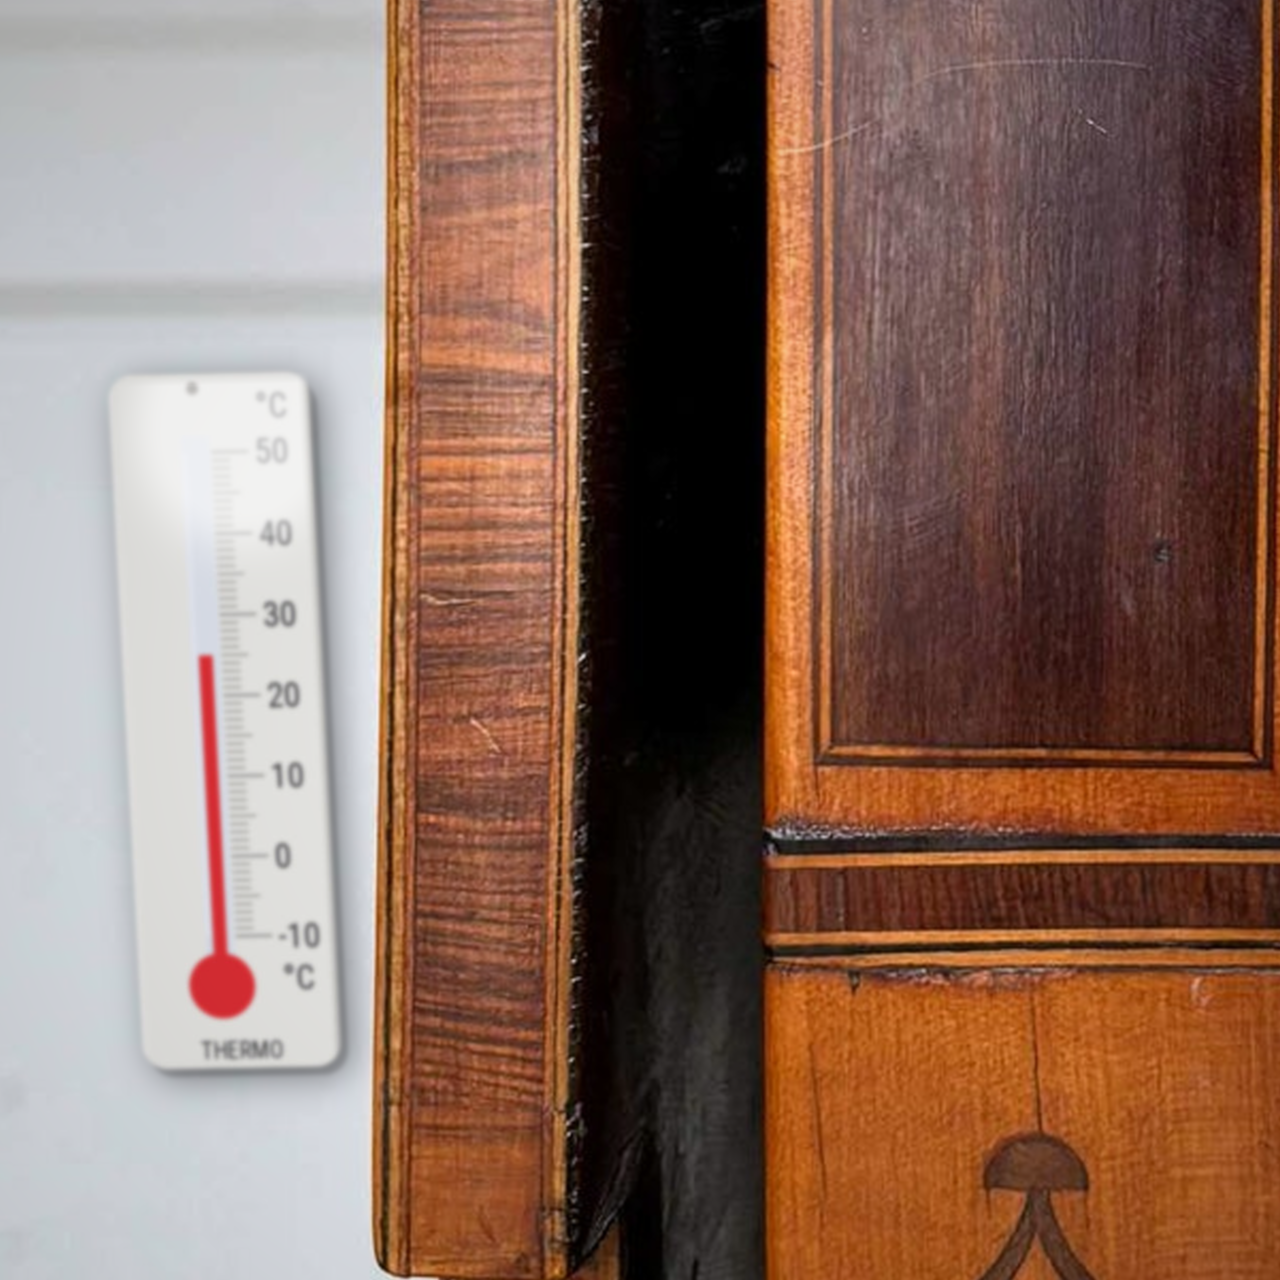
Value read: 25 °C
